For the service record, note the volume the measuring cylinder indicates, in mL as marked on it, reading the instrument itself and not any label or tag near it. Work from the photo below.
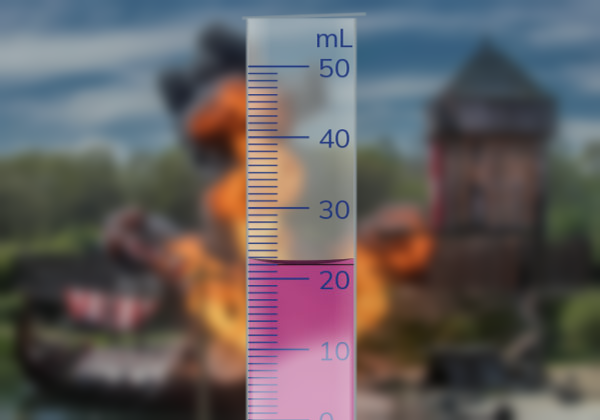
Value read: 22 mL
